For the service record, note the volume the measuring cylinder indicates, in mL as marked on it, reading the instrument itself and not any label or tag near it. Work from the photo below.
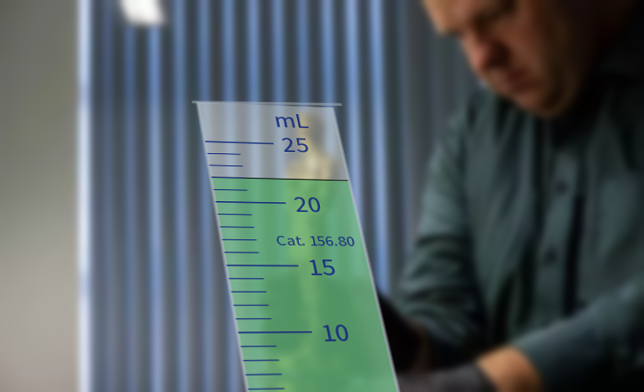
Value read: 22 mL
